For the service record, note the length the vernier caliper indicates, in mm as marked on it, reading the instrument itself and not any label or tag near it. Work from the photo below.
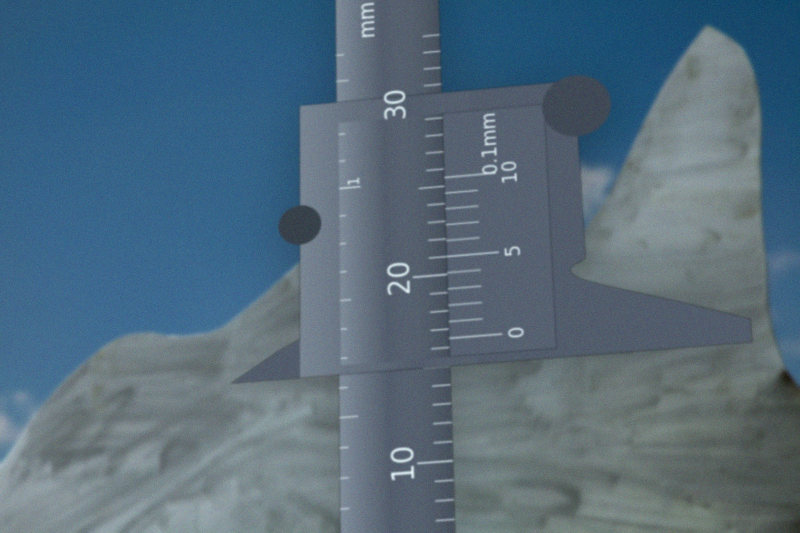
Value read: 16.5 mm
